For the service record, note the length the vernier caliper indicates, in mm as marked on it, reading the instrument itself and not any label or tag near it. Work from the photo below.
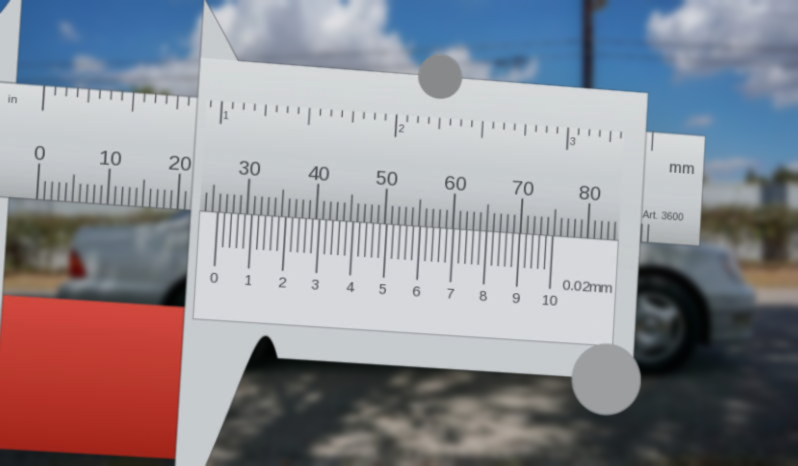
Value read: 25.8 mm
